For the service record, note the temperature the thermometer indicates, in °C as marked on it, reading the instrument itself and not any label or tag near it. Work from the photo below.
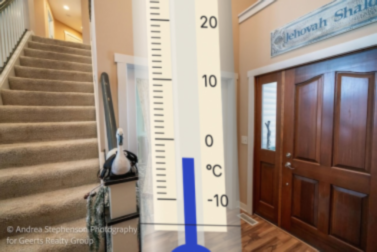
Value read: -3 °C
